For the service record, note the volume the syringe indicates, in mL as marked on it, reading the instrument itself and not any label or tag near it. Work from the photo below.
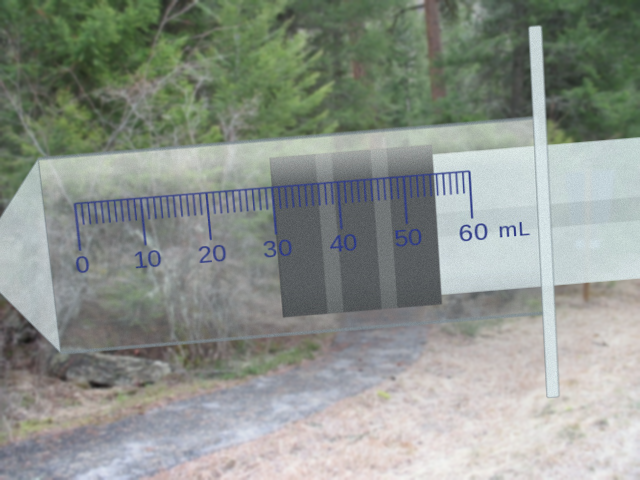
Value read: 30 mL
